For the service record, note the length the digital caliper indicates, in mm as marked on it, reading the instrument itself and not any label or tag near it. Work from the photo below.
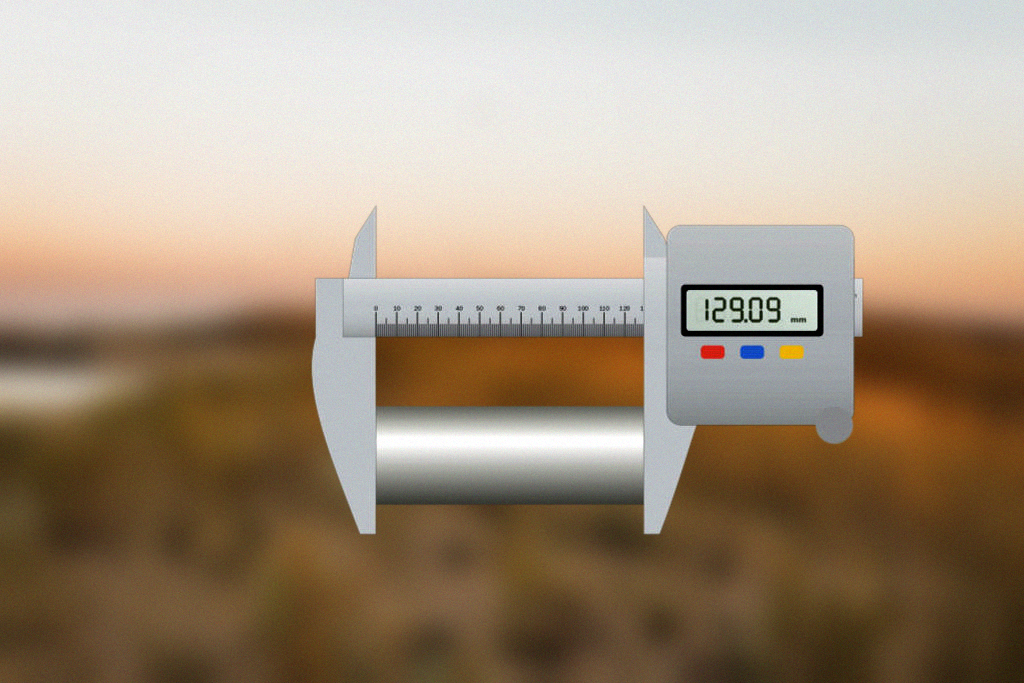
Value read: 129.09 mm
